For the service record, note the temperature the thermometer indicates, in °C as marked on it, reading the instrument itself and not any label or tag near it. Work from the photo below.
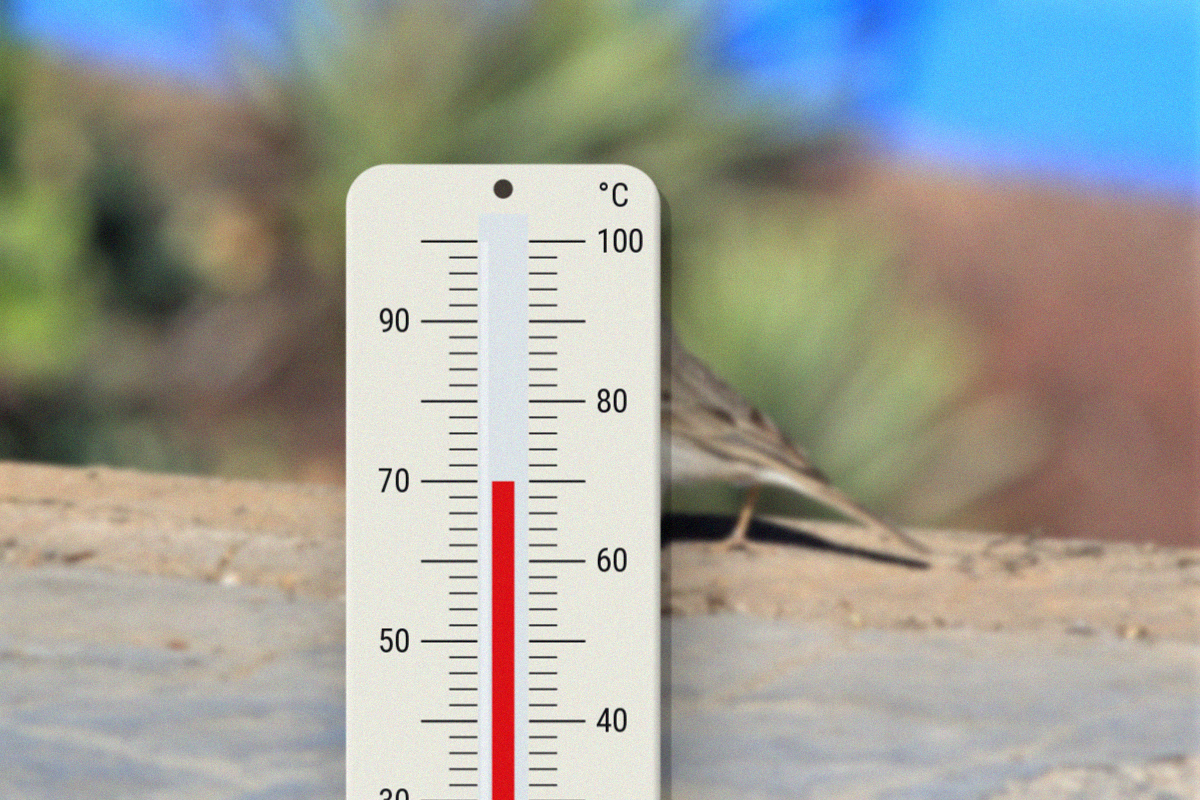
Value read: 70 °C
